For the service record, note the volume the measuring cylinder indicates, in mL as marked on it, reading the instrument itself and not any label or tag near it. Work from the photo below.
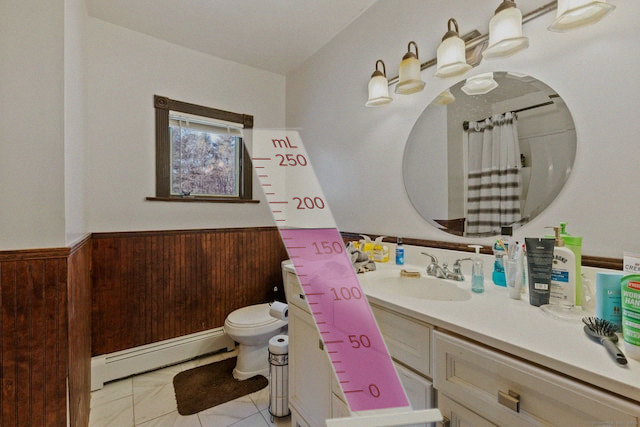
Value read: 170 mL
